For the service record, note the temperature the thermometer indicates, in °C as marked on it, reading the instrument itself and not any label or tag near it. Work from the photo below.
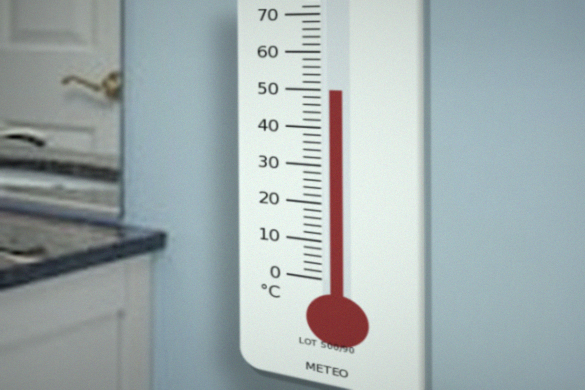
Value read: 50 °C
